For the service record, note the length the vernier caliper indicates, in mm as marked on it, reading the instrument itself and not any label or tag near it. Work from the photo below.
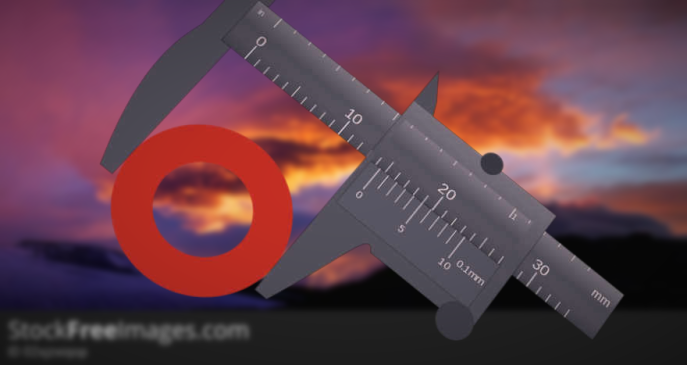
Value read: 14.5 mm
